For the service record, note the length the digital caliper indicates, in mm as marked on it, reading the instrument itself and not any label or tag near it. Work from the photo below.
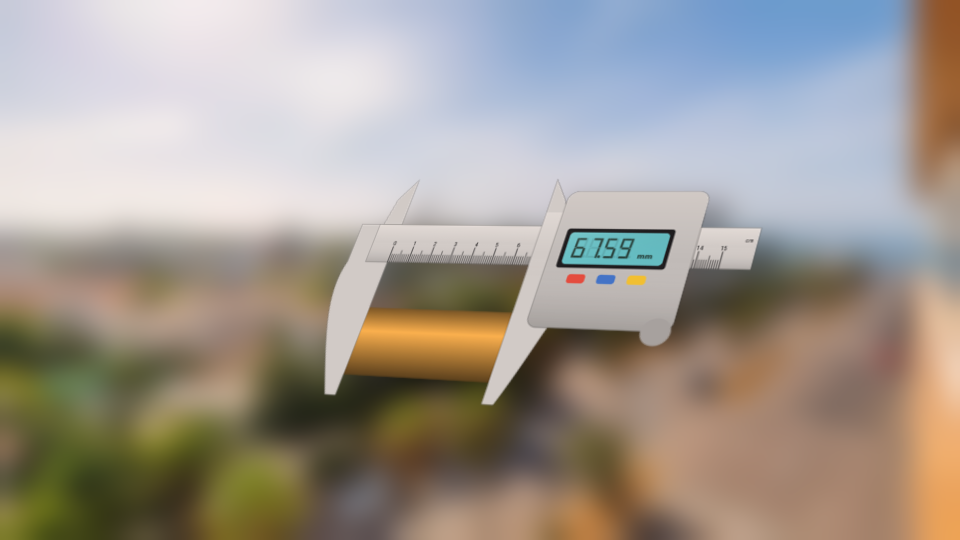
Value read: 67.59 mm
